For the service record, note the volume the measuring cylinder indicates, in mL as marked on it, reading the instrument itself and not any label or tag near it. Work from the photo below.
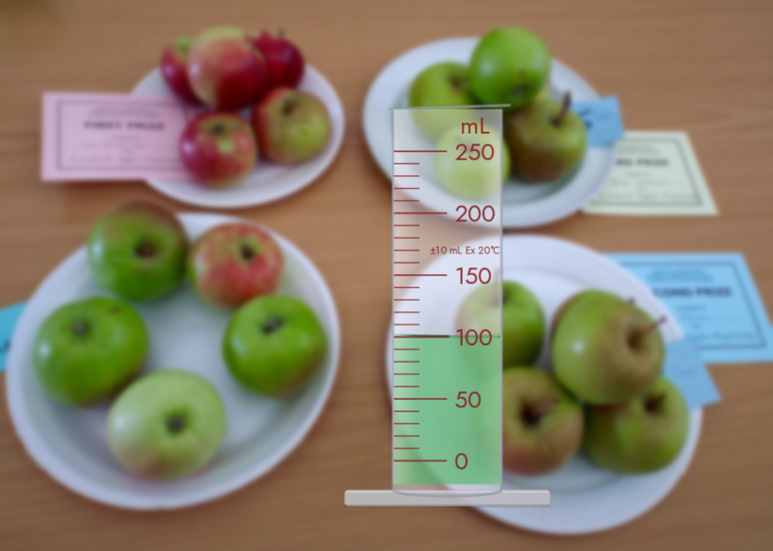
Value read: 100 mL
